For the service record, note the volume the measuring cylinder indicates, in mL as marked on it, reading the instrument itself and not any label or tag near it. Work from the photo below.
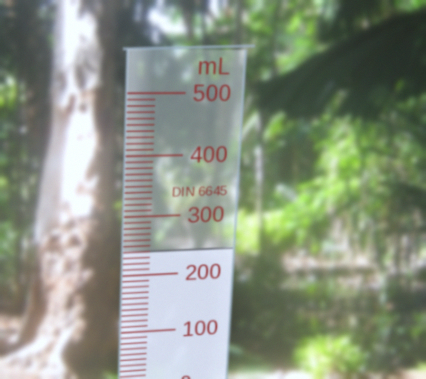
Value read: 240 mL
